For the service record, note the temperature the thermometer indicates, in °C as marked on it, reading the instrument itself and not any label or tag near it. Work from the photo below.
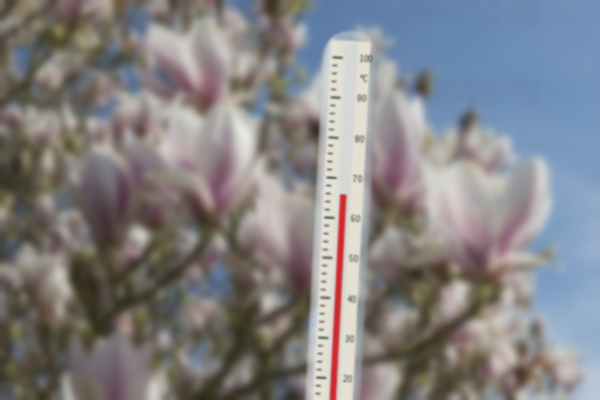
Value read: 66 °C
